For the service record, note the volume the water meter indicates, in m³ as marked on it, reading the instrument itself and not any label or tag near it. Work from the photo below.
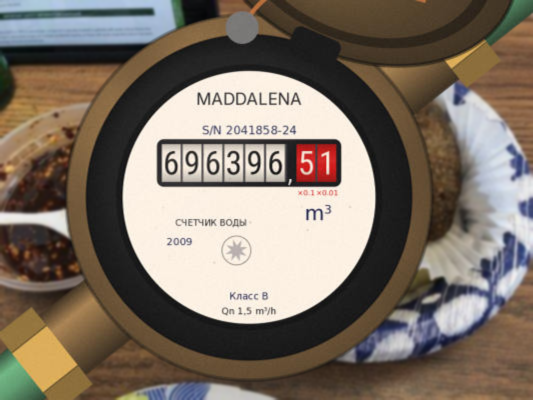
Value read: 696396.51 m³
